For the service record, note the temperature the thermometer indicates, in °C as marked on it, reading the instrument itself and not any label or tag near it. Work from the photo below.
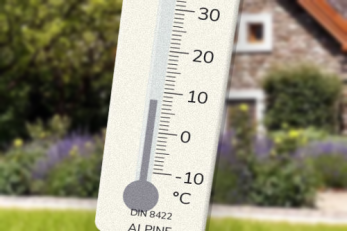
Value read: 8 °C
